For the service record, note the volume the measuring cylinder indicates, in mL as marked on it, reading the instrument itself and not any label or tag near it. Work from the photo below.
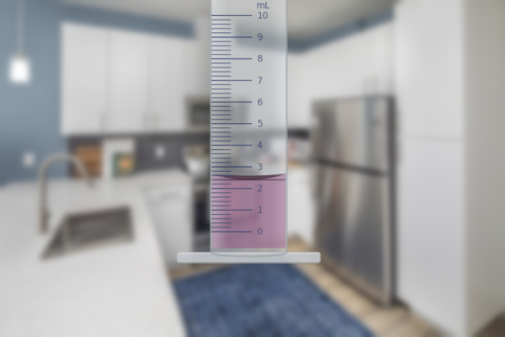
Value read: 2.4 mL
